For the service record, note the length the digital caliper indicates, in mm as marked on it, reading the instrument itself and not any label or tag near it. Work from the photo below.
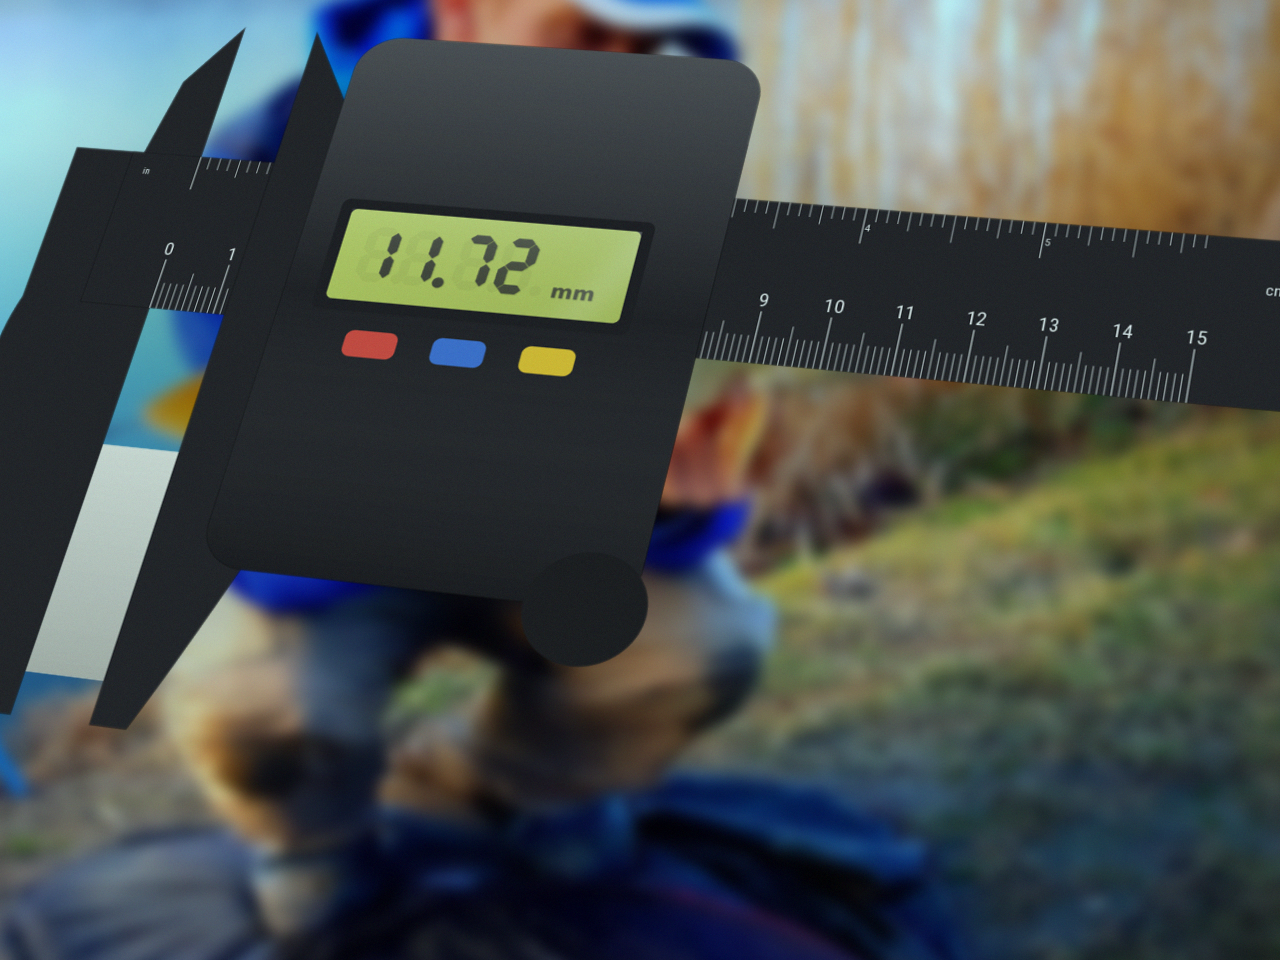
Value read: 11.72 mm
